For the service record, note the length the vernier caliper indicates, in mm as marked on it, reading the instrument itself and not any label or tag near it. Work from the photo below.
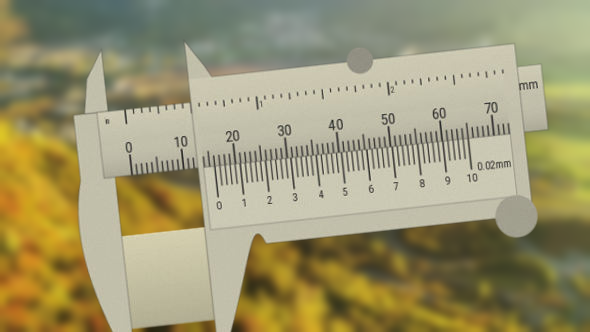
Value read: 16.0 mm
